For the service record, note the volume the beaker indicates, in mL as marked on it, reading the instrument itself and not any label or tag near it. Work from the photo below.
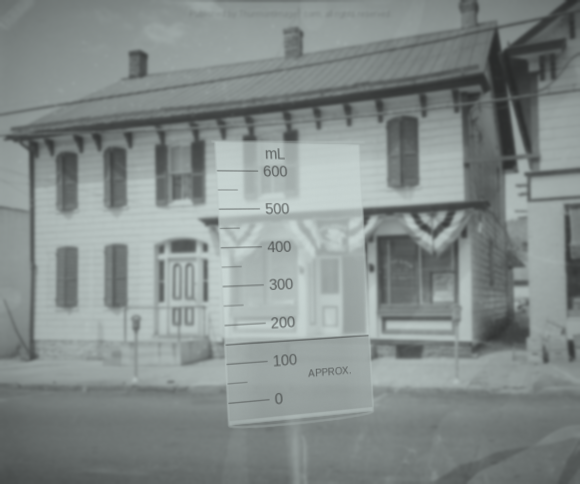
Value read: 150 mL
